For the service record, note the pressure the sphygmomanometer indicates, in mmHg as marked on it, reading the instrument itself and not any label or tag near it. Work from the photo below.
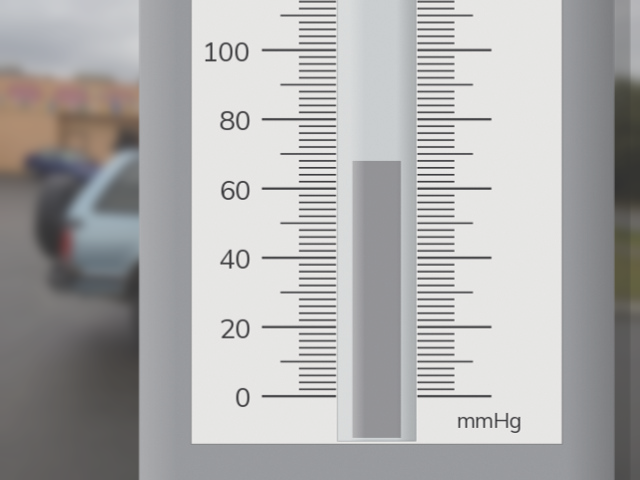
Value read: 68 mmHg
